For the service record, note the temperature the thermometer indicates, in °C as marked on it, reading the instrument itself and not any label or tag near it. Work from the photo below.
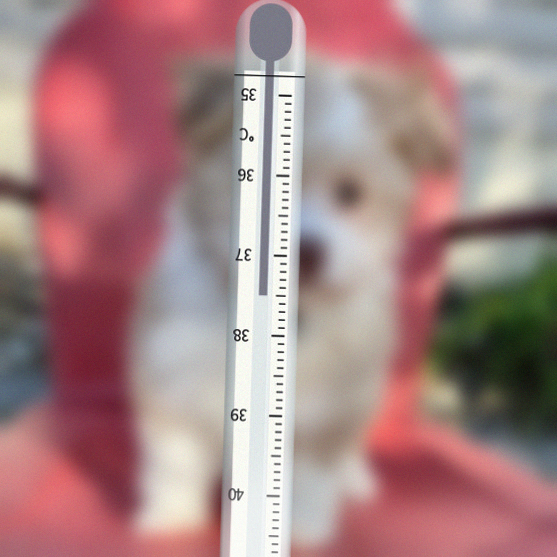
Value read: 37.5 °C
